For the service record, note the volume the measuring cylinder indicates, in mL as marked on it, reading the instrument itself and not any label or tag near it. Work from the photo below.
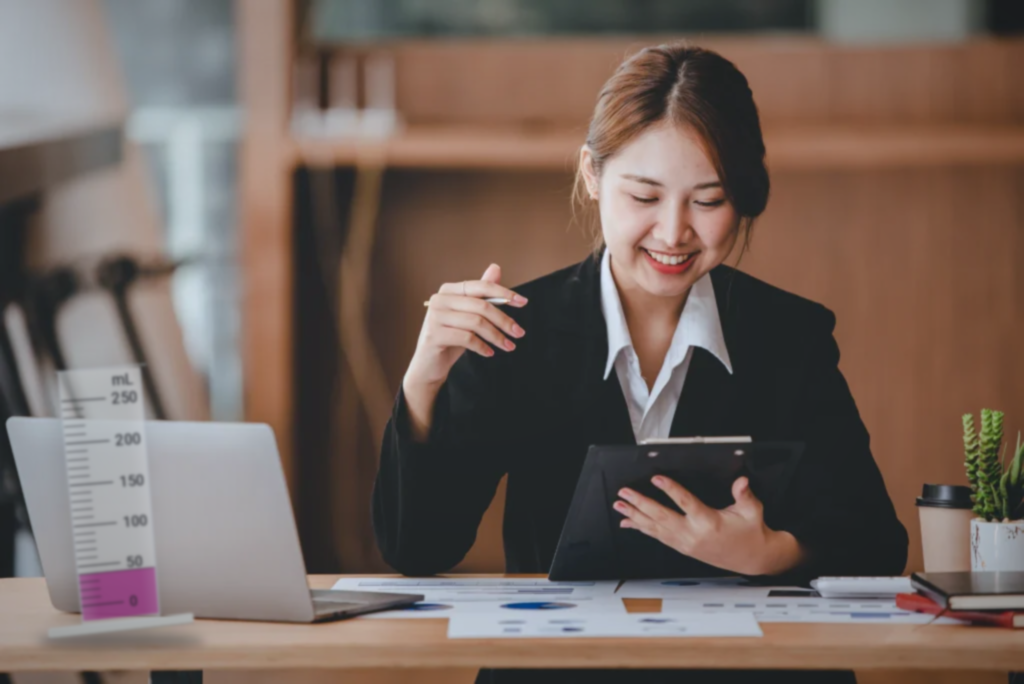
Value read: 40 mL
